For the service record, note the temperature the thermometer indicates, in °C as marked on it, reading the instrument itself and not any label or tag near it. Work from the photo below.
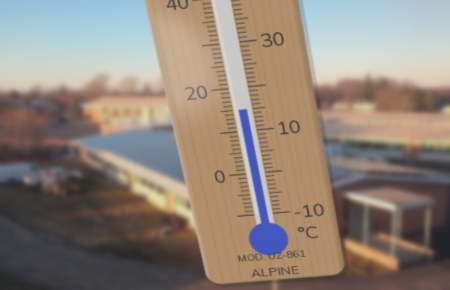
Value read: 15 °C
